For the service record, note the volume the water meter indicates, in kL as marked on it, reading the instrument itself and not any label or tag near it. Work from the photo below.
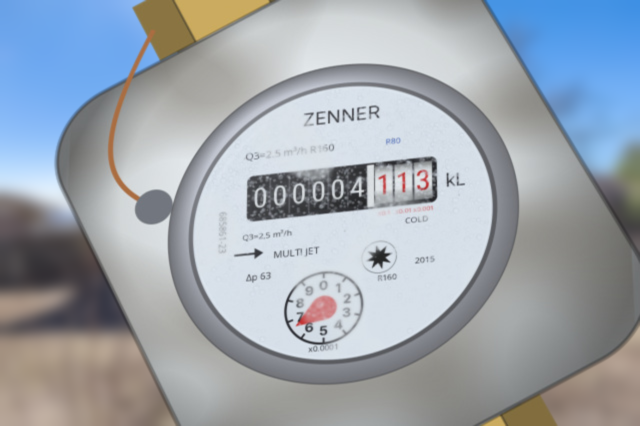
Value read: 4.1136 kL
